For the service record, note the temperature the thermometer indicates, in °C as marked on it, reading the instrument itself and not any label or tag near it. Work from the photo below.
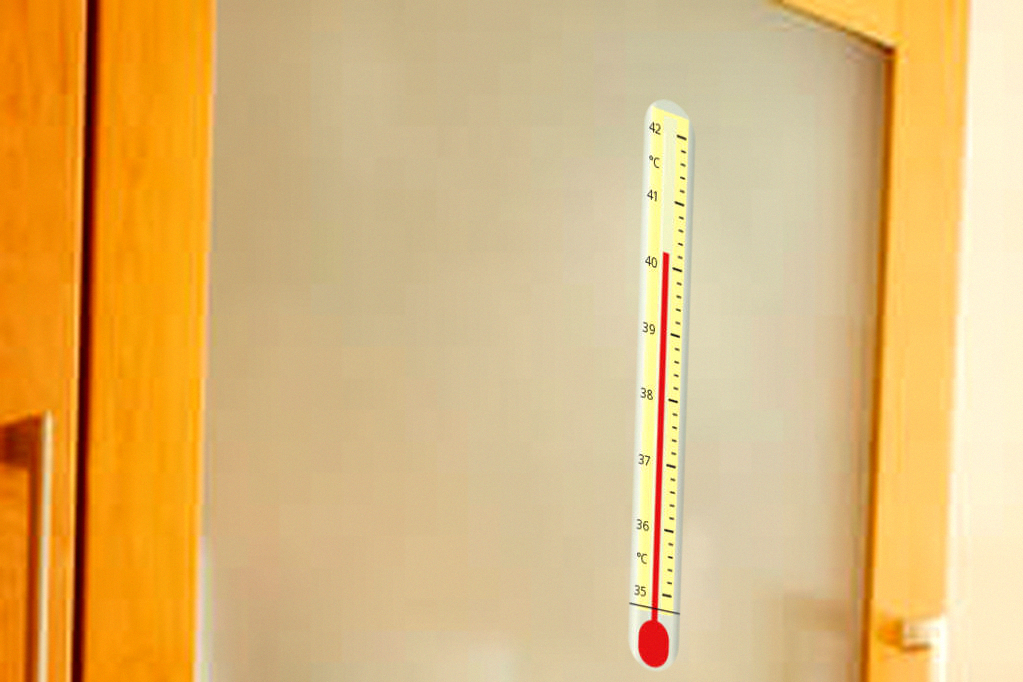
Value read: 40.2 °C
